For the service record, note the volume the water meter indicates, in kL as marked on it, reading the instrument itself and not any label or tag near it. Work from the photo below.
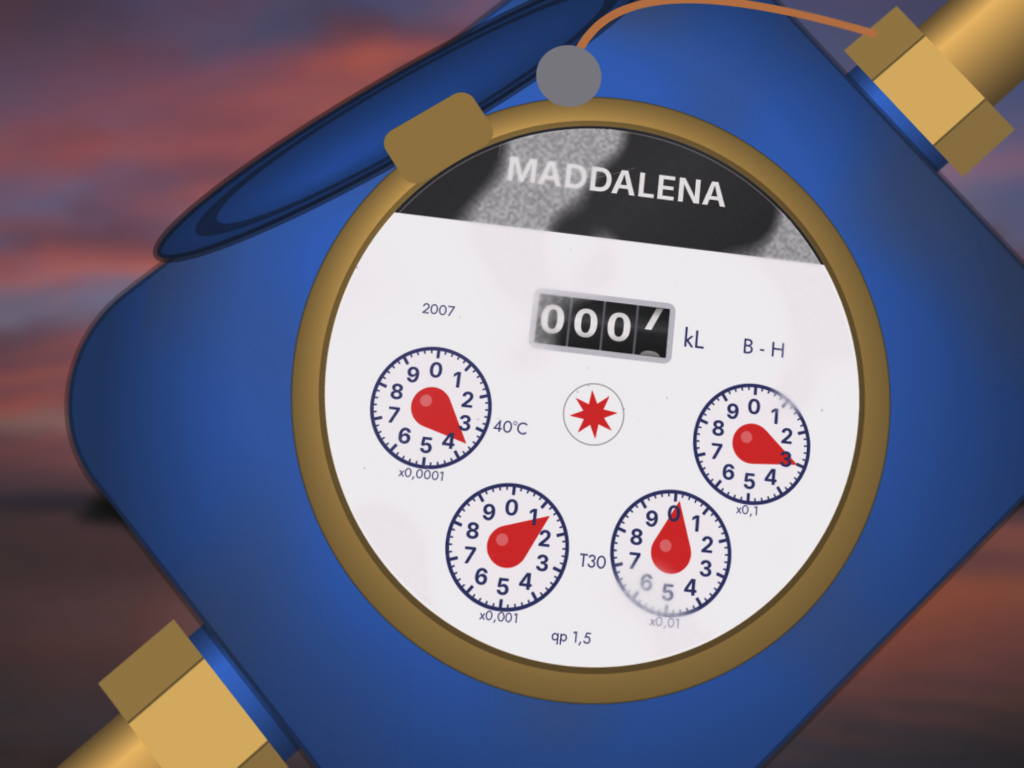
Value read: 7.3013 kL
